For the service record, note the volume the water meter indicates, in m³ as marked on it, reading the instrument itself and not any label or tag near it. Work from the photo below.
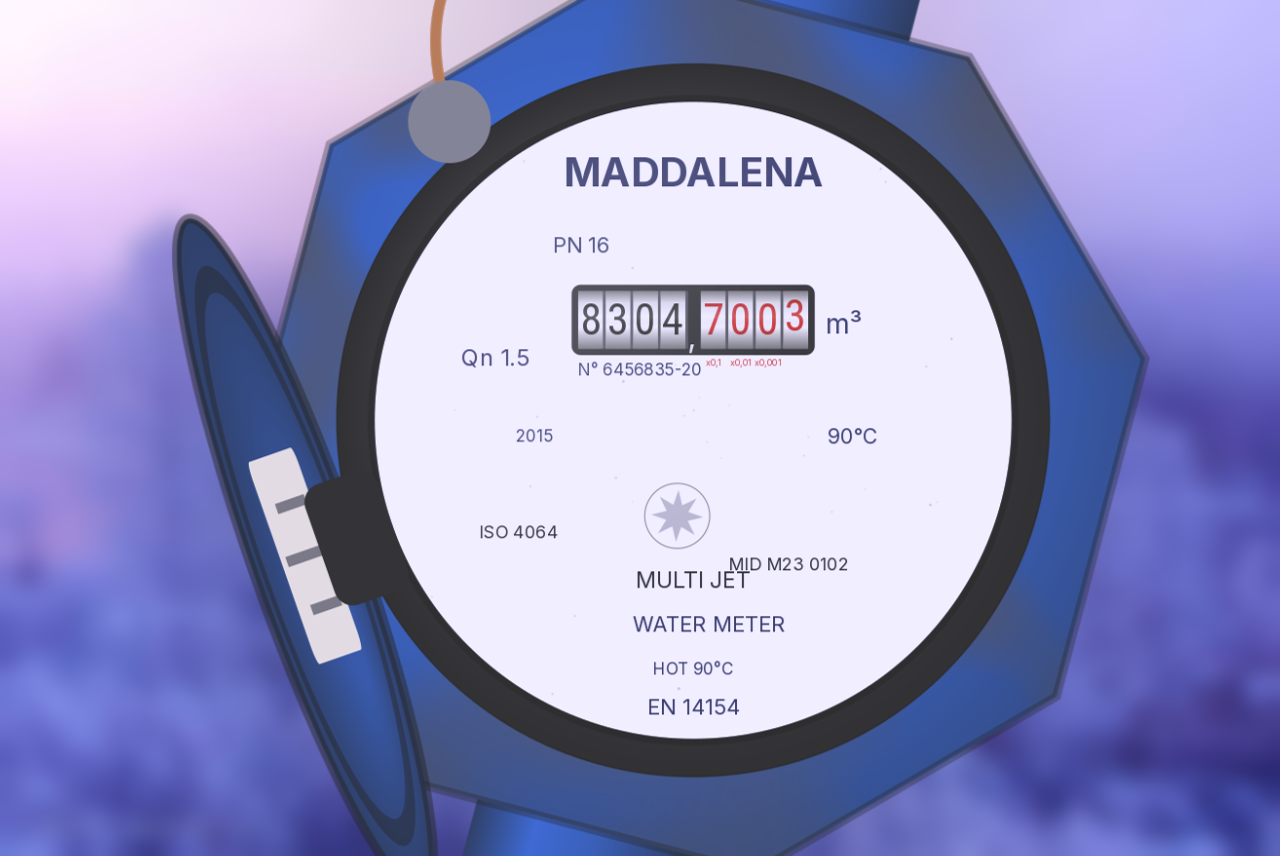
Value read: 8304.7003 m³
